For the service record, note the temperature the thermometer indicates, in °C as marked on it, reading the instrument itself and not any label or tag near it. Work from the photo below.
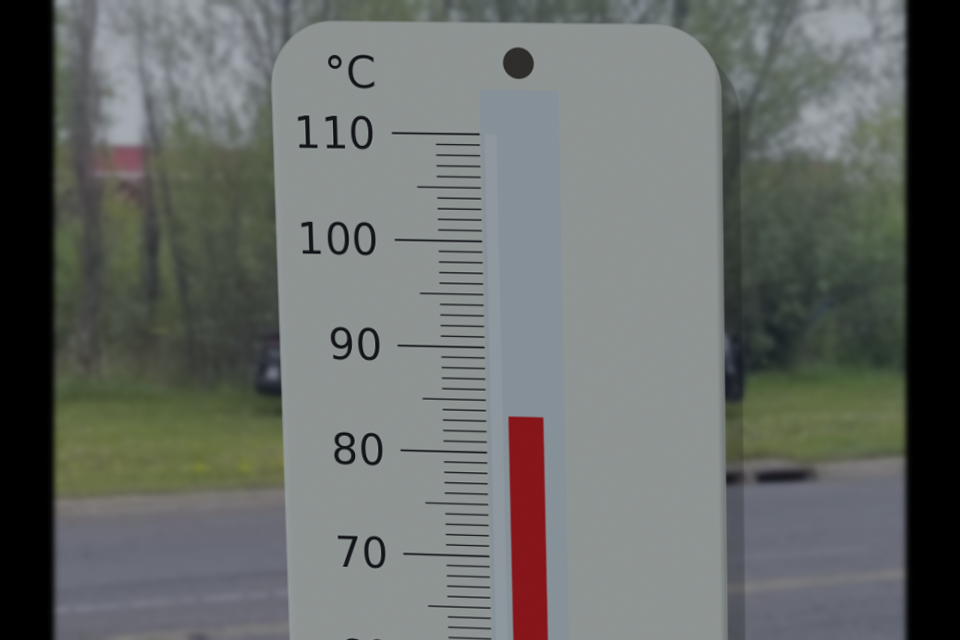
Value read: 83.5 °C
